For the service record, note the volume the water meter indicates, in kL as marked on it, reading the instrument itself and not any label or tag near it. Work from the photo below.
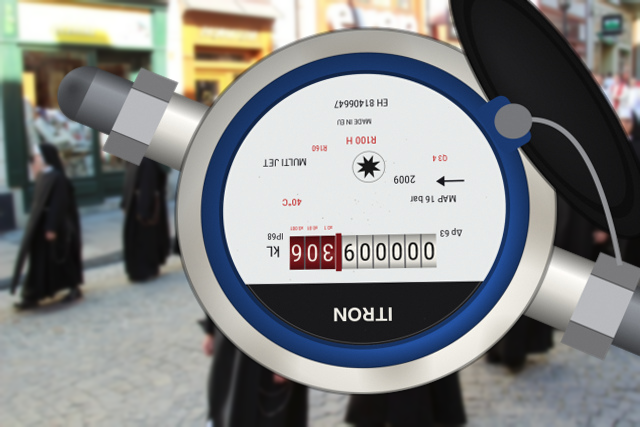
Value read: 9.306 kL
